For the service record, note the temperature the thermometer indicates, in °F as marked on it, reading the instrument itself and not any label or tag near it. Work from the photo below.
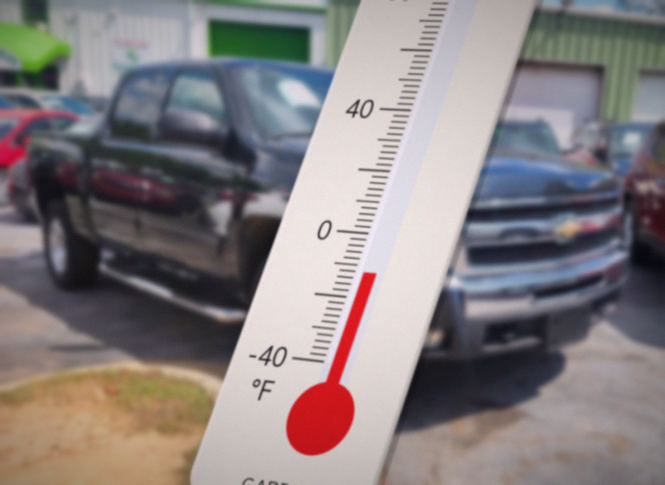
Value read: -12 °F
